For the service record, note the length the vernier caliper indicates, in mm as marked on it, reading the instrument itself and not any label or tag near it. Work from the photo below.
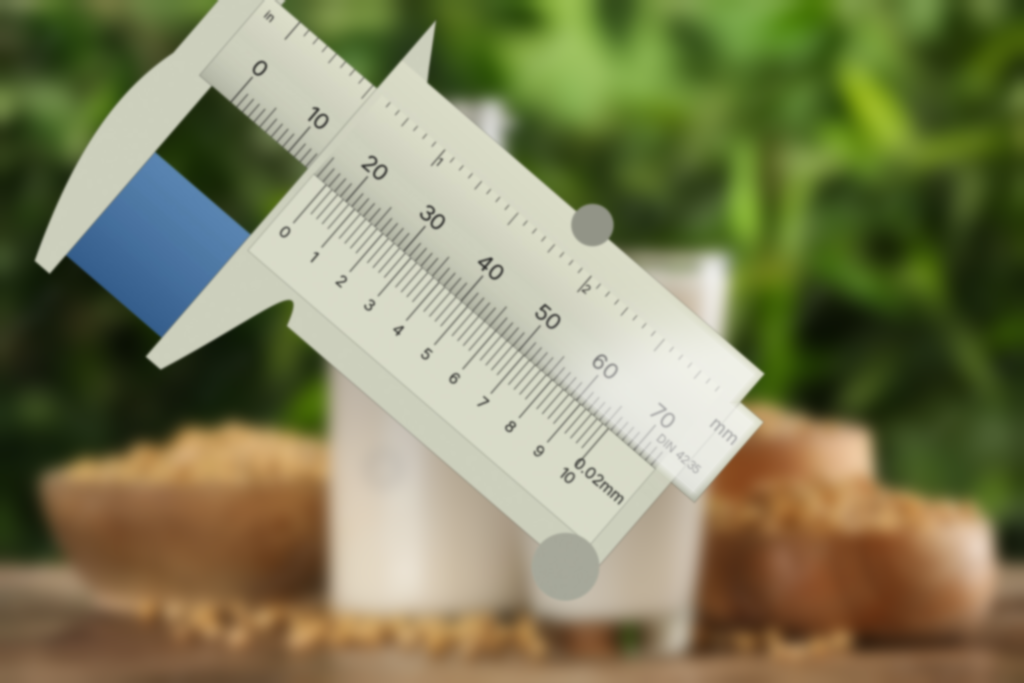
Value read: 16.6 mm
